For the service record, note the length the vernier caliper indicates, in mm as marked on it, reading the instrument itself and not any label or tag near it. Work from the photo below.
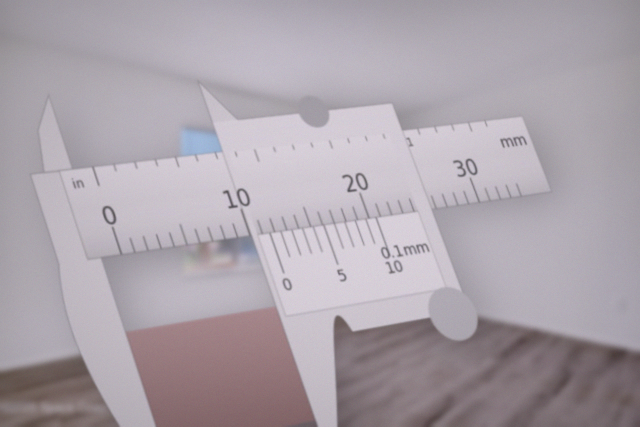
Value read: 11.6 mm
